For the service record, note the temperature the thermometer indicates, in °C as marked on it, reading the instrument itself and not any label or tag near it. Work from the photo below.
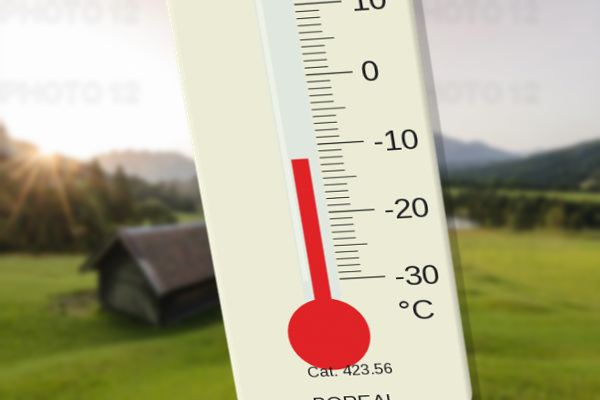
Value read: -12 °C
